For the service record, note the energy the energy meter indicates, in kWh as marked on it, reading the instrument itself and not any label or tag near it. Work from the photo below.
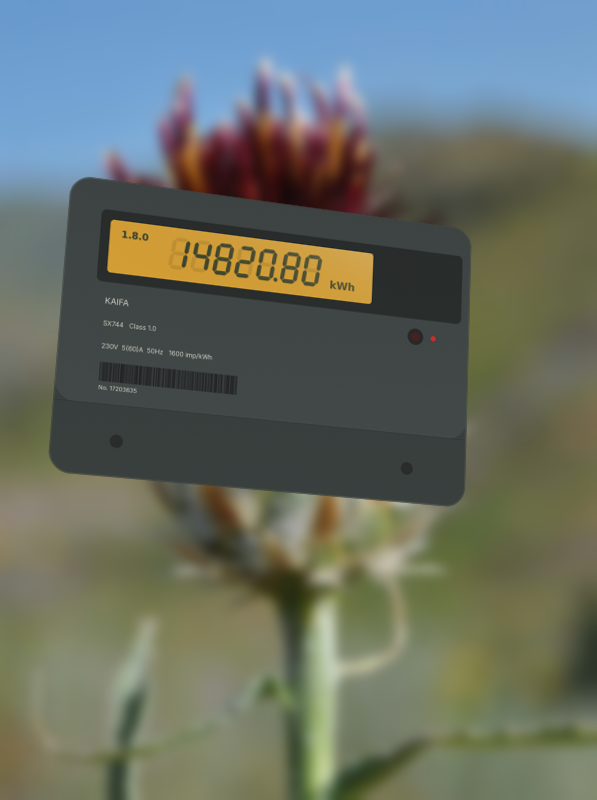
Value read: 14820.80 kWh
